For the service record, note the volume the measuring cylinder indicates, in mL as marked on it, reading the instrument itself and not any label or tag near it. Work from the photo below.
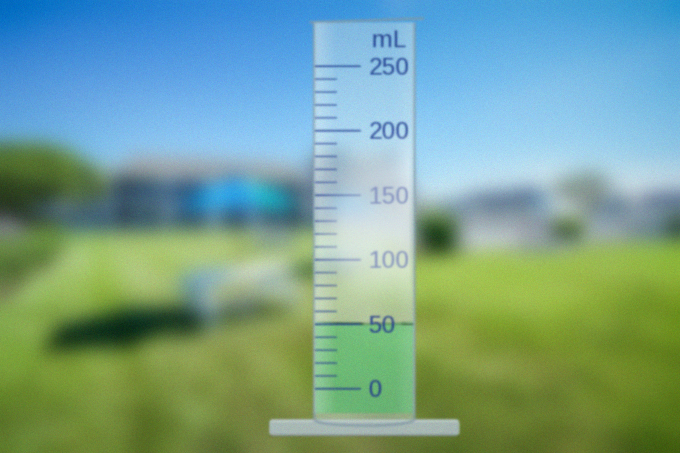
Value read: 50 mL
